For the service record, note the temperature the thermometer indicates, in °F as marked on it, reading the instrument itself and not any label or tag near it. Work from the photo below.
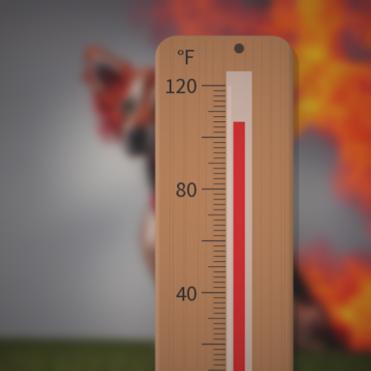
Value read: 106 °F
